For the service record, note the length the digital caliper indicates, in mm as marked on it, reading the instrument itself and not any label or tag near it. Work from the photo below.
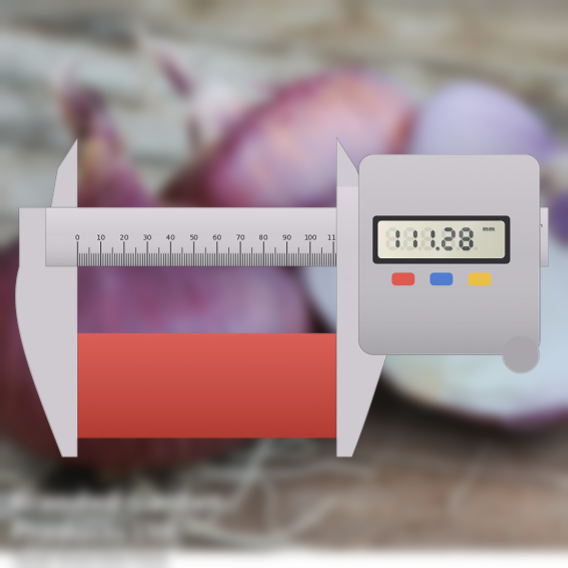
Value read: 111.28 mm
